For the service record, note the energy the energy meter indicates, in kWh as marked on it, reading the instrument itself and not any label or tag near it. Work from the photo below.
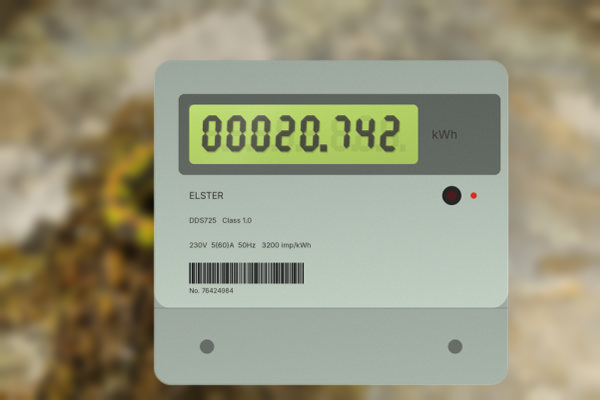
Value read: 20.742 kWh
